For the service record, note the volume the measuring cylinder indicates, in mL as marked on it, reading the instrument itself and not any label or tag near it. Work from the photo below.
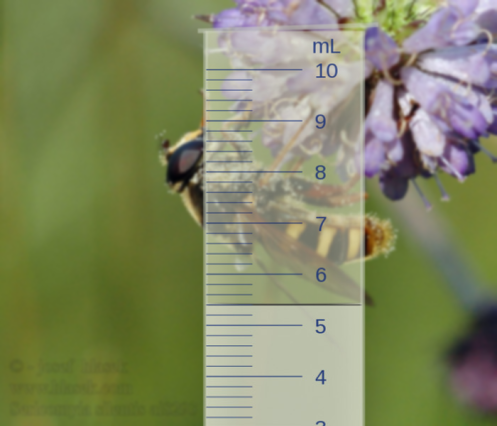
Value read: 5.4 mL
